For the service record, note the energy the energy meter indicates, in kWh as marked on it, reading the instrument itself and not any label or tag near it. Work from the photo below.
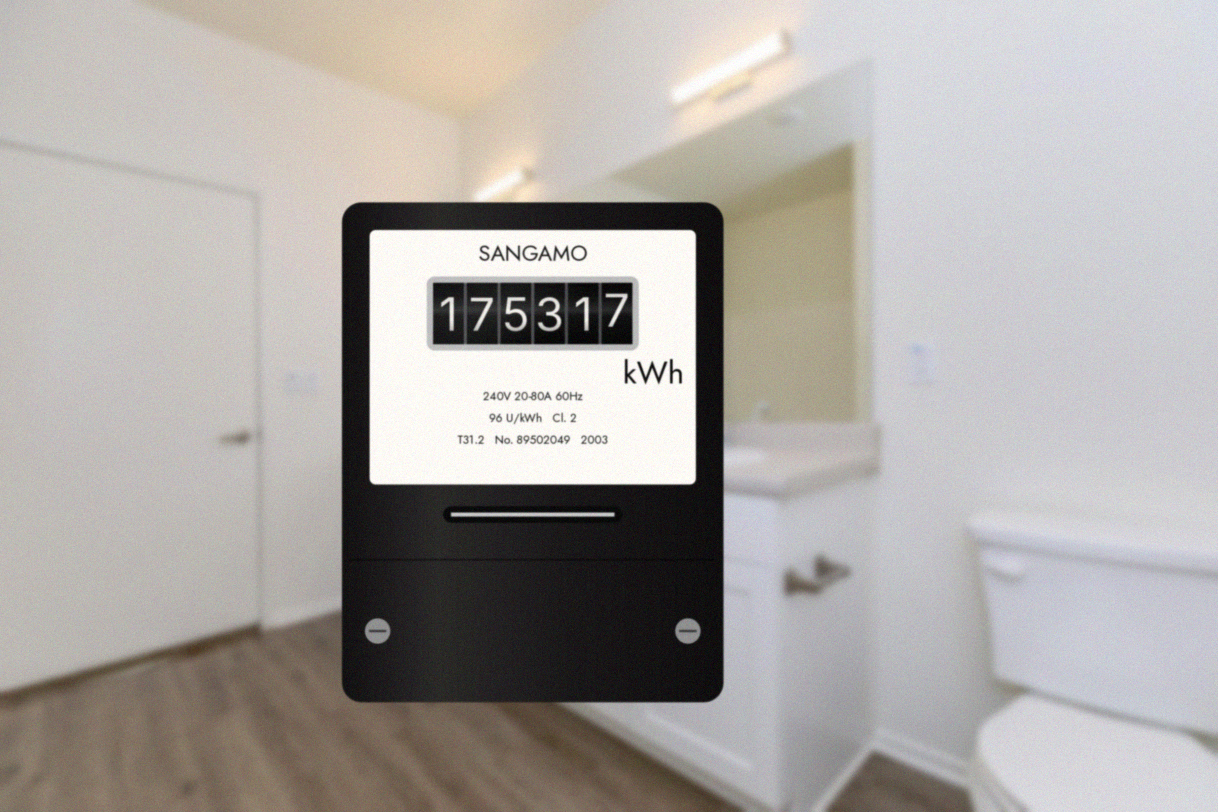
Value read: 175317 kWh
